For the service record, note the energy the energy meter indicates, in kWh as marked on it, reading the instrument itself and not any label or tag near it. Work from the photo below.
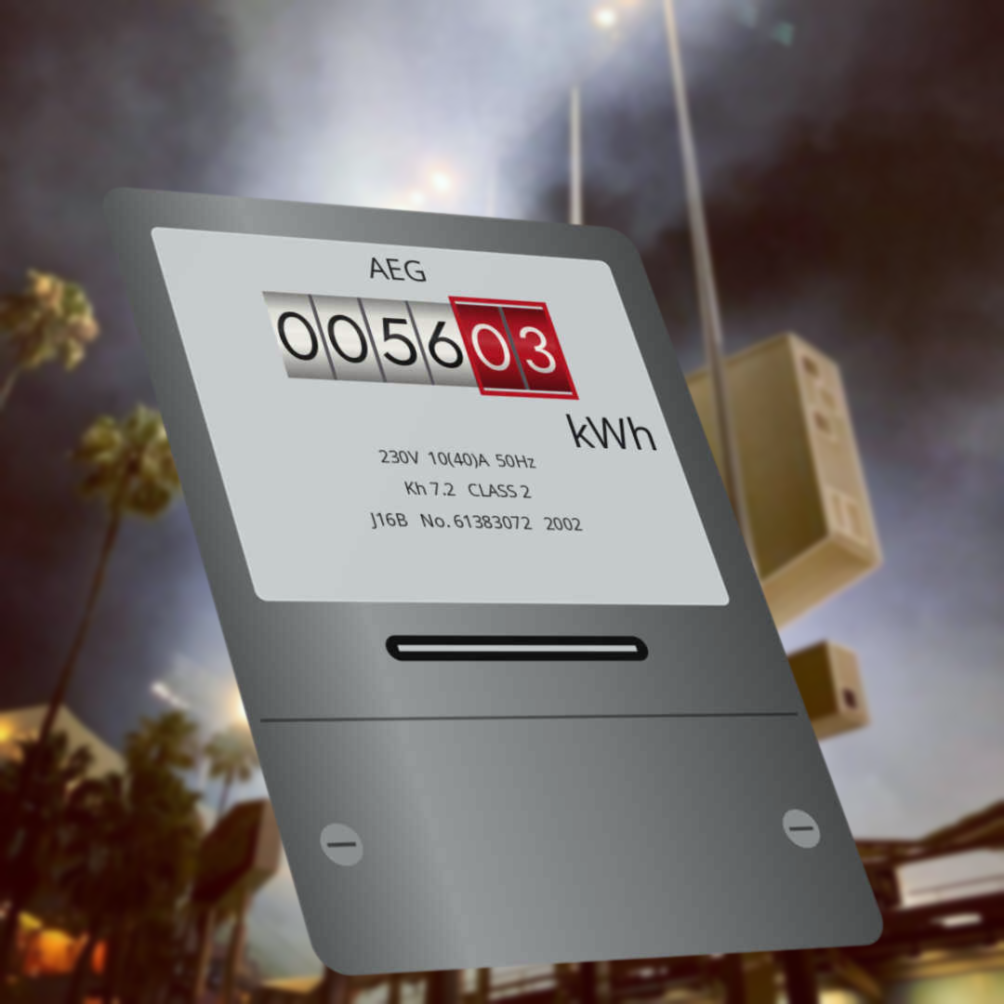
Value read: 56.03 kWh
